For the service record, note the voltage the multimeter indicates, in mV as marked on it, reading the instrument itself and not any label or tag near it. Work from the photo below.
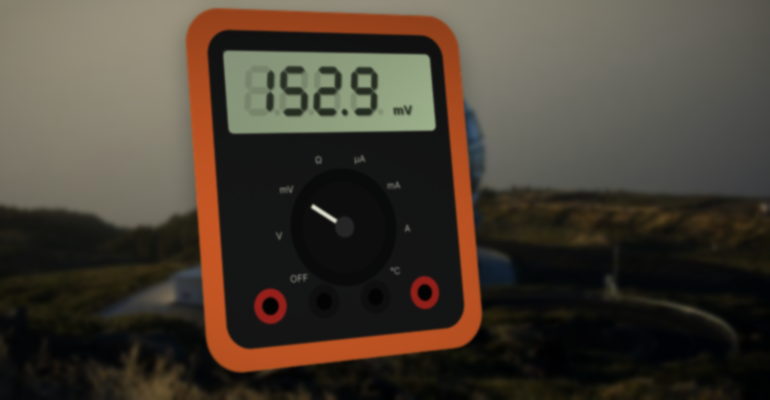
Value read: 152.9 mV
